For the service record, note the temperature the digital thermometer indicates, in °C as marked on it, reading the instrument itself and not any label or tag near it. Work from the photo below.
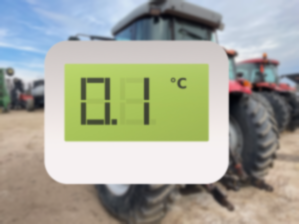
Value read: 0.1 °C
